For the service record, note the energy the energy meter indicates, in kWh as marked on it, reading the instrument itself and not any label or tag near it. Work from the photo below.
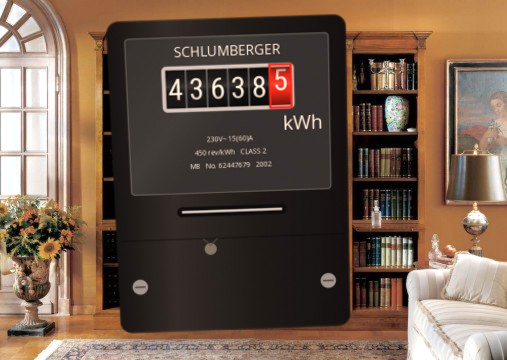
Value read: 43638.5 kWh
